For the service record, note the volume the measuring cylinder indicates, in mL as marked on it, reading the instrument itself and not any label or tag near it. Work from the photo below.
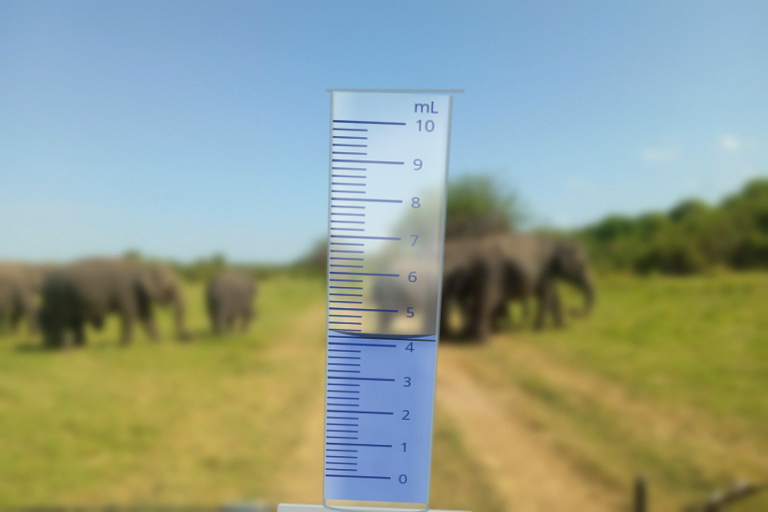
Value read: 4.2 mL
